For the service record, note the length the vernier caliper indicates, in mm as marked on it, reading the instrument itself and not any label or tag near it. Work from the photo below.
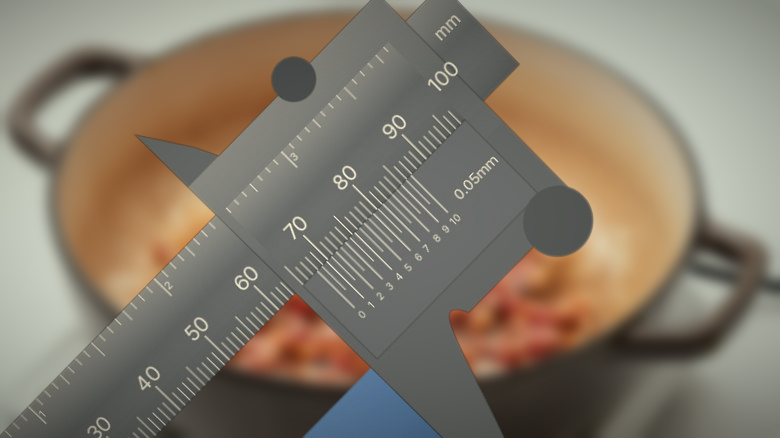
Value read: 67.8 mm
